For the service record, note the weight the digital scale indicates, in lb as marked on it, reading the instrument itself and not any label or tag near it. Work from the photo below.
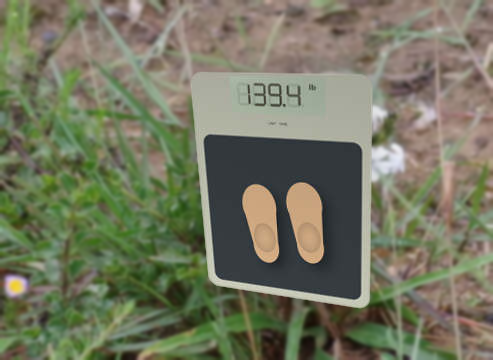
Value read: 139.4 lb
